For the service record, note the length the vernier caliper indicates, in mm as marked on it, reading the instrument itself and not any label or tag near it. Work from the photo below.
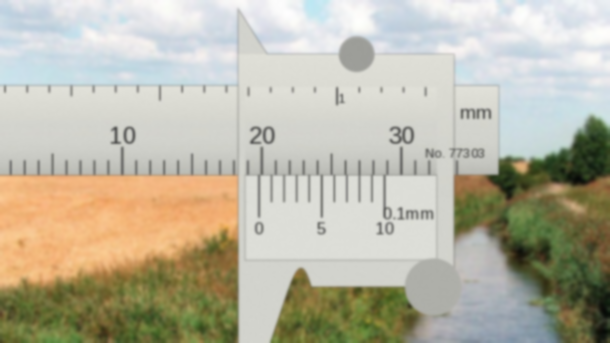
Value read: 19.8 mm
